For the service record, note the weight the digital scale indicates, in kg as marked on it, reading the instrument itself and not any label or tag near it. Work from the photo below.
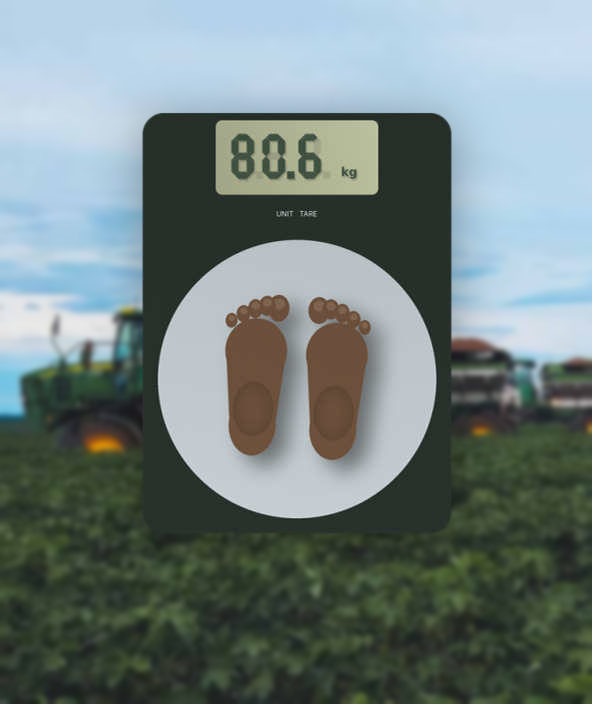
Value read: 80.6 kg
